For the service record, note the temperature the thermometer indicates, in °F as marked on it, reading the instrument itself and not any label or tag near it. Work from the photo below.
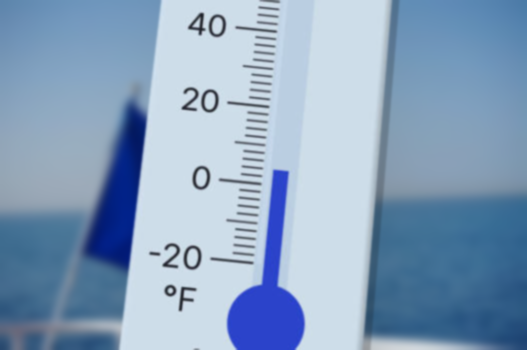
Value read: 4 °F
